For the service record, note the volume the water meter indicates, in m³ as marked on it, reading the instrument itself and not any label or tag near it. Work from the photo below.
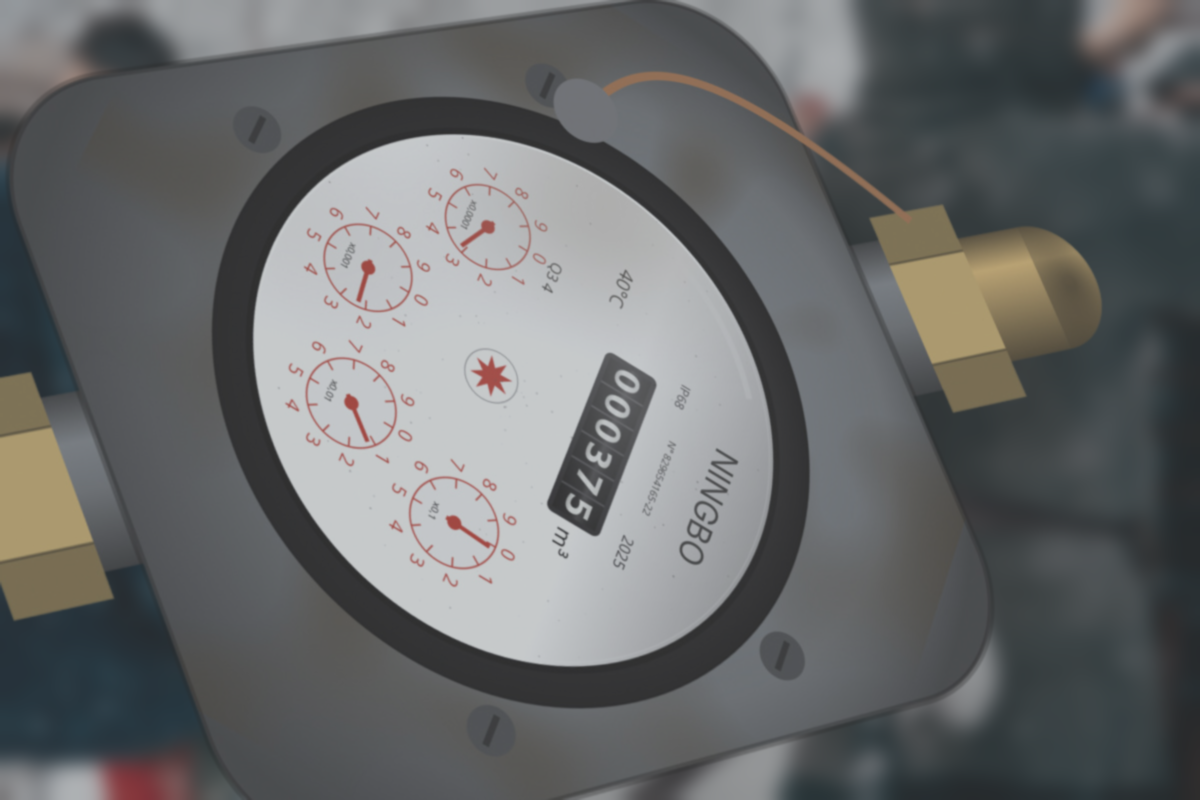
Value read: 375.0123 m³
